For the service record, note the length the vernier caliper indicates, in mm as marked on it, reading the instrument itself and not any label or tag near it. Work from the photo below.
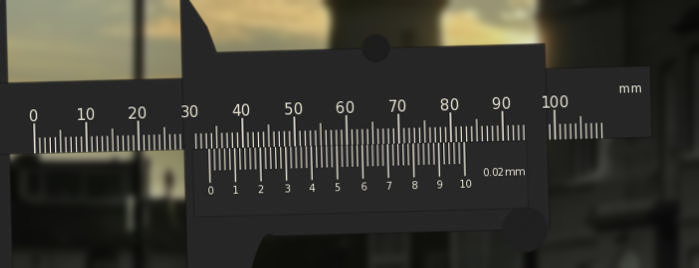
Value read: 33.5 mm
